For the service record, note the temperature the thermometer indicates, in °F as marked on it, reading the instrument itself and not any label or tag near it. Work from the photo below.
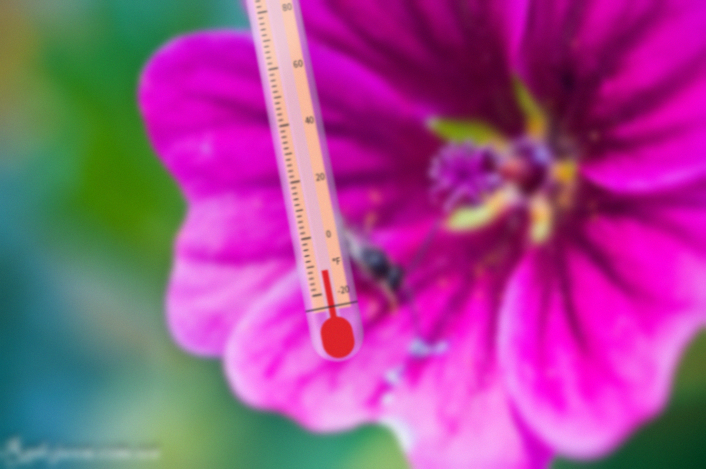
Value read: -12 °F
